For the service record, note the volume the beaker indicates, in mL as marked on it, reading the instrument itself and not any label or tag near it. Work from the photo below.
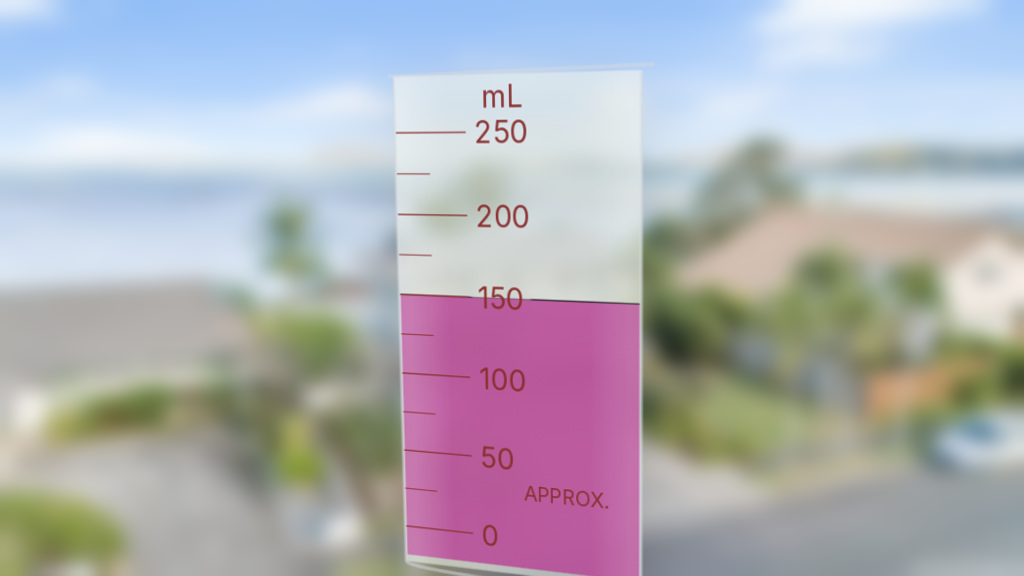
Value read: 150 mL
